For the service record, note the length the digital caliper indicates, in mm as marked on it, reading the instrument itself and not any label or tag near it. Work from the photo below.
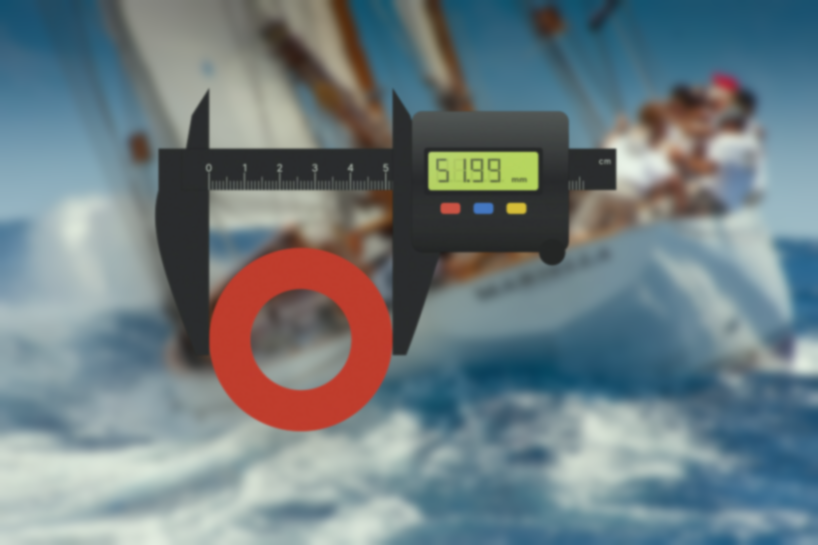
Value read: 51.99 mm
